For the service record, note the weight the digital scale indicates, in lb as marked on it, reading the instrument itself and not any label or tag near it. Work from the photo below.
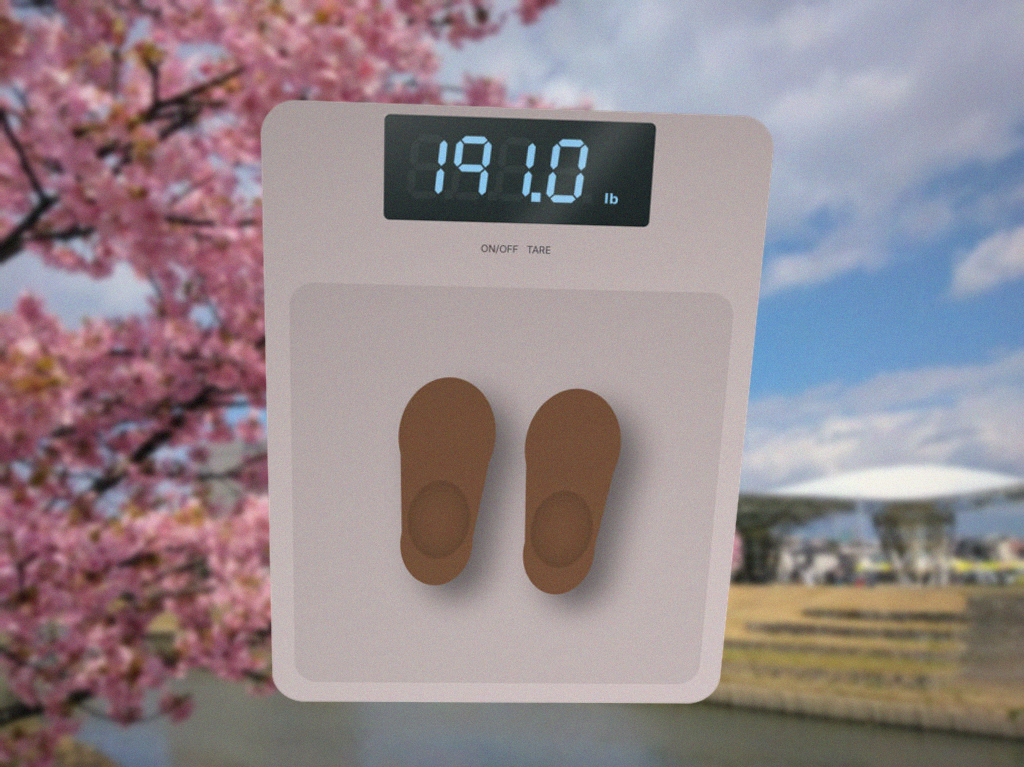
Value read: 191.0 lb
